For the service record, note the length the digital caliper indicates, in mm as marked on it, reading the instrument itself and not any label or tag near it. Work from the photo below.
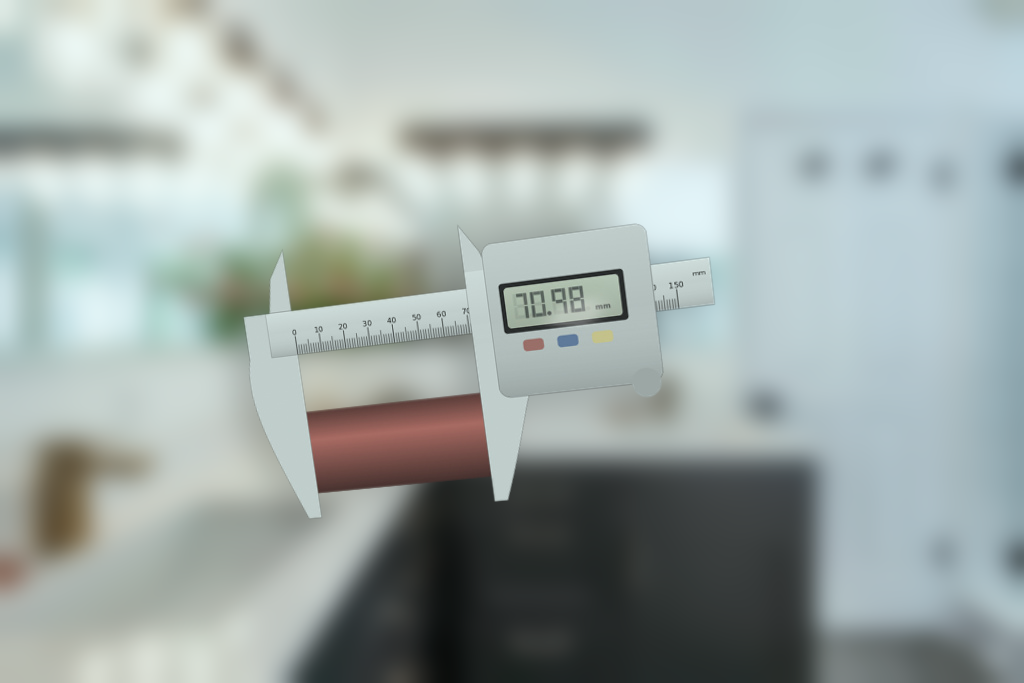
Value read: 70.98 mm
